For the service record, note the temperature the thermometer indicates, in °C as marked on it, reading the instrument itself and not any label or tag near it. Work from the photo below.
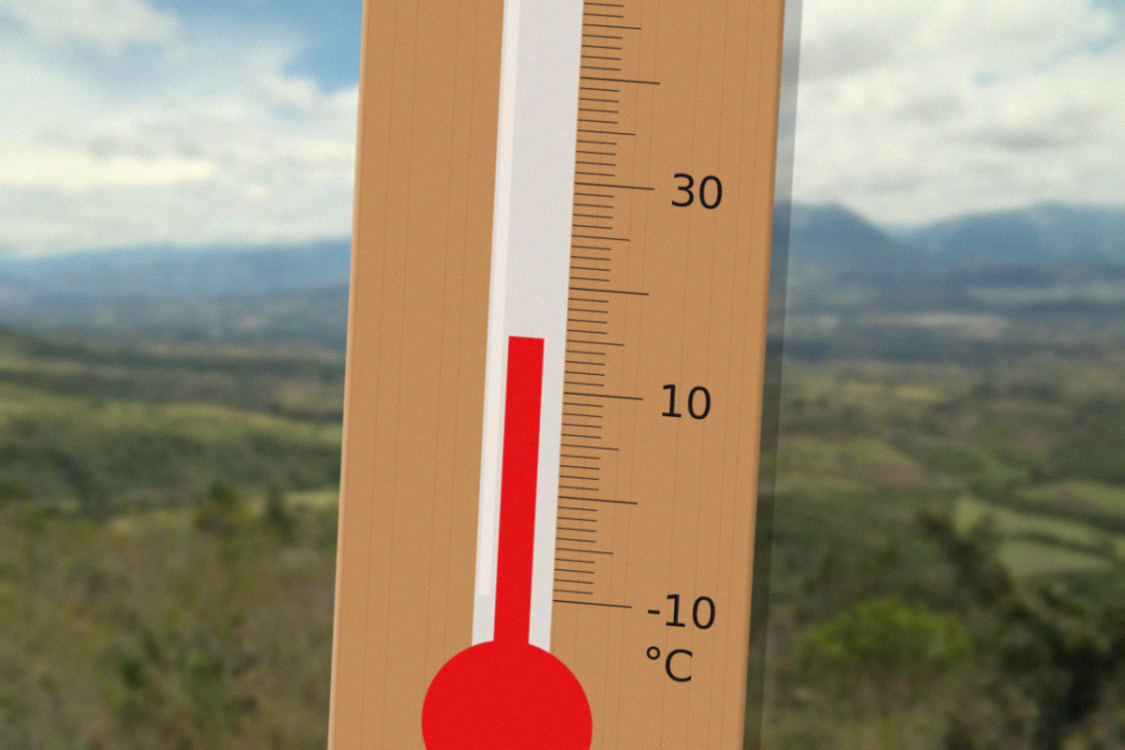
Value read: 15 °C
